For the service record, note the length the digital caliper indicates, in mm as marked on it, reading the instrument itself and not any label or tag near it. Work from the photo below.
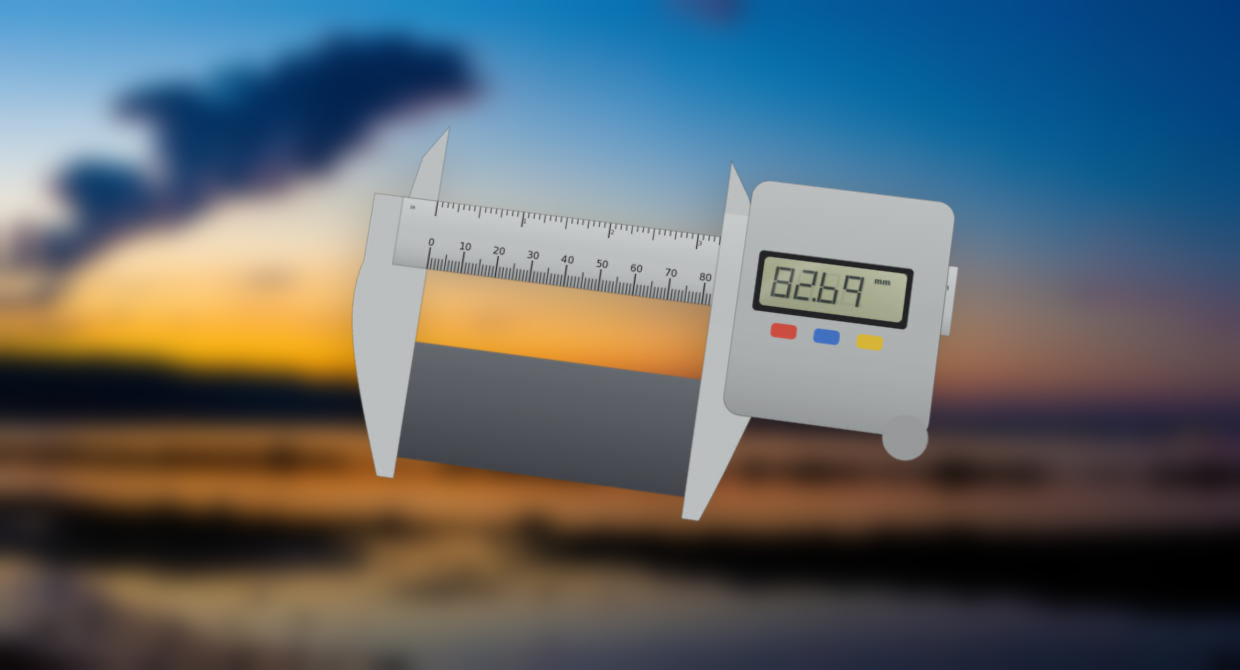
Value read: 82.69 mm
